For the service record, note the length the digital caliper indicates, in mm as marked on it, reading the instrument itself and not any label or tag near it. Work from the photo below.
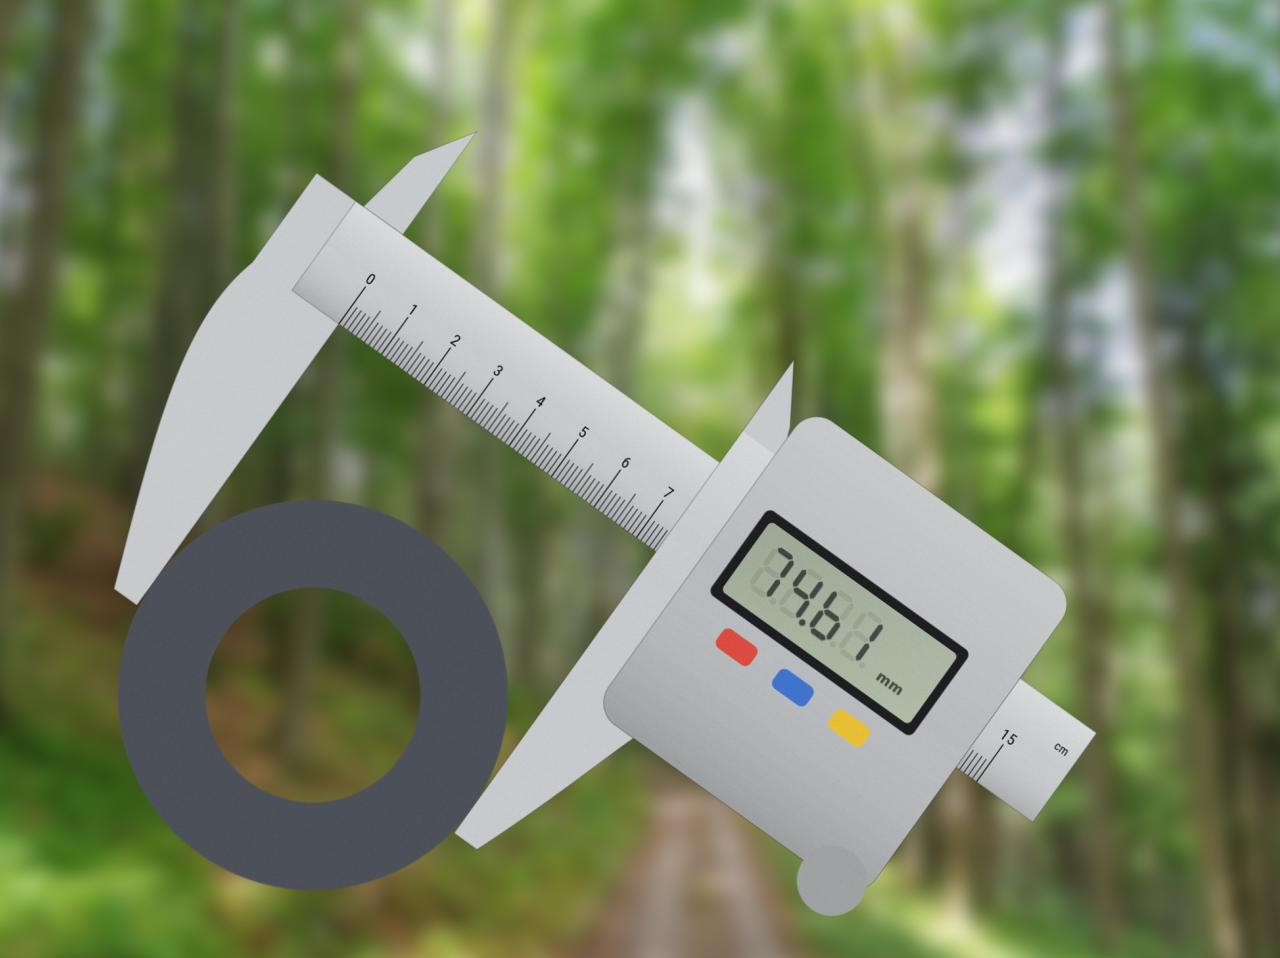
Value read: 74.61 mm
